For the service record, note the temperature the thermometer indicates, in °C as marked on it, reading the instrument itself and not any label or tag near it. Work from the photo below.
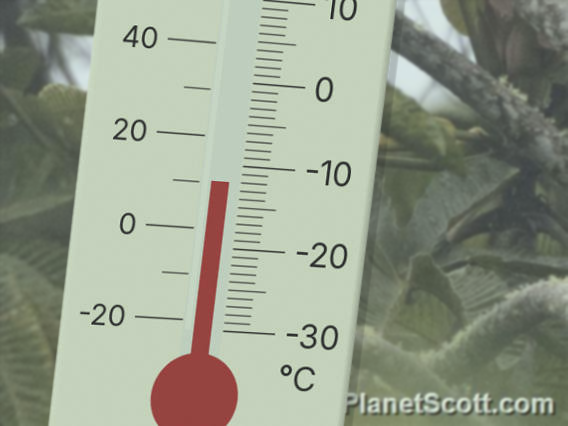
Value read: -12 °C
